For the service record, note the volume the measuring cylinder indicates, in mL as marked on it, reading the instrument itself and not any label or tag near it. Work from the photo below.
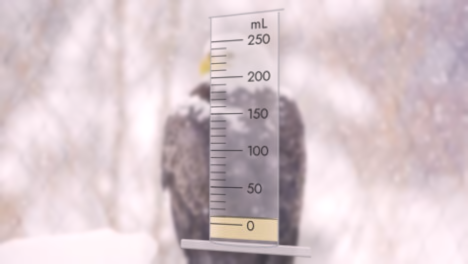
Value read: 10 mL
